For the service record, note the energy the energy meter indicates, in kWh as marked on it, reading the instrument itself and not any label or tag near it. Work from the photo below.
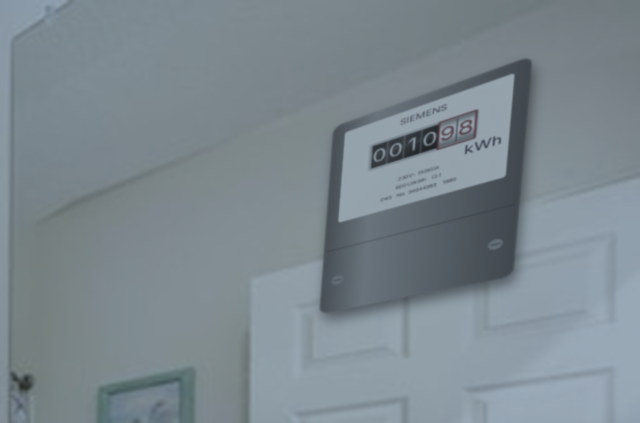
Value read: 10.98 kWh
